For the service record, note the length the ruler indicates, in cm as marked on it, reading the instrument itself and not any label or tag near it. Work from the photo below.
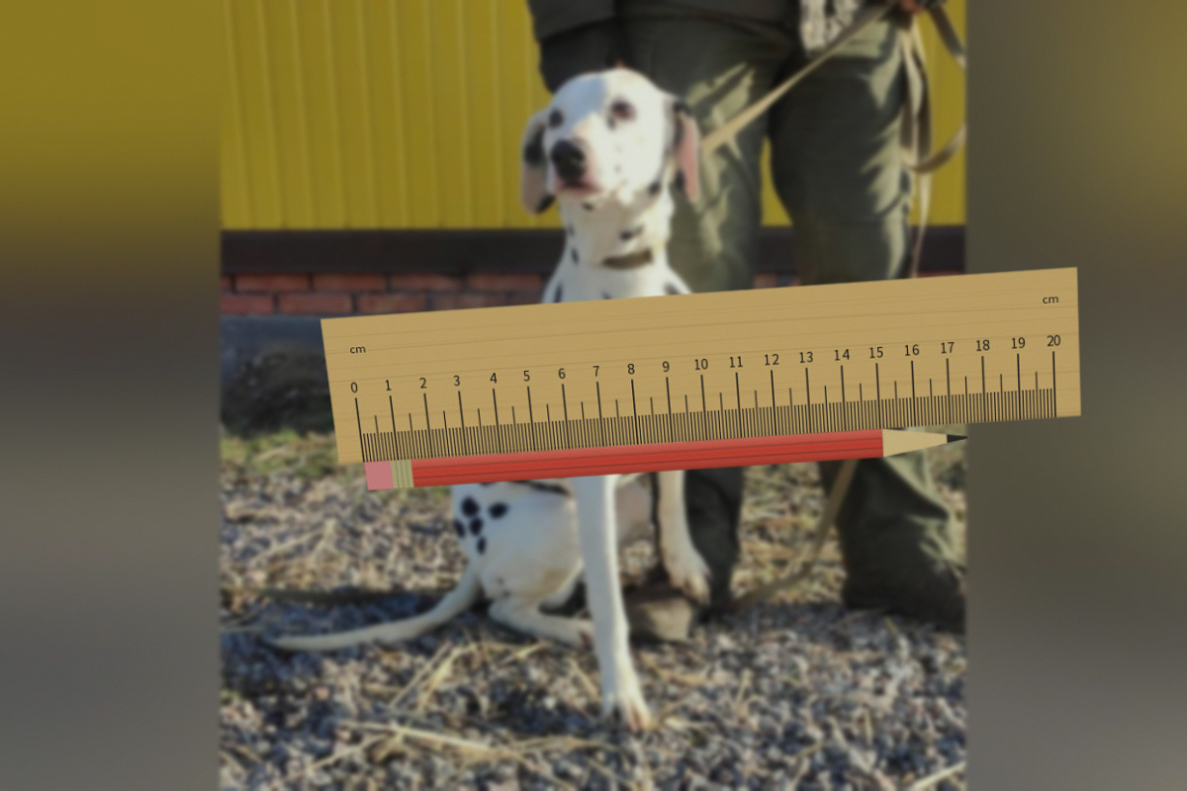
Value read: 17.5 cm
